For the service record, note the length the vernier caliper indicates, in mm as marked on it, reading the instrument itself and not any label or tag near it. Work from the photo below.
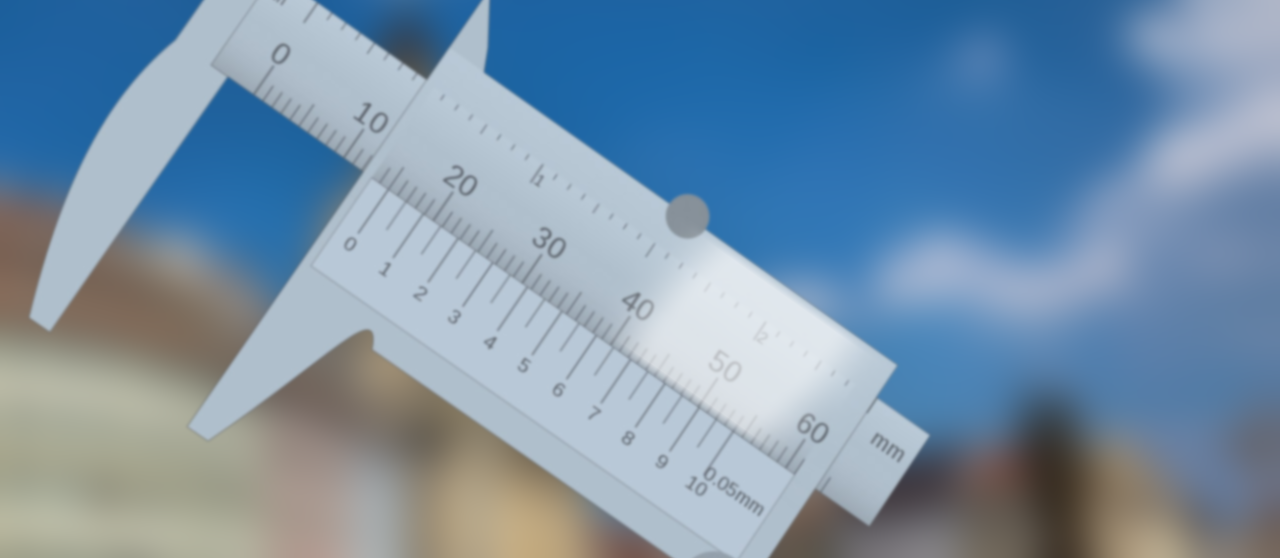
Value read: 15.0 mm
